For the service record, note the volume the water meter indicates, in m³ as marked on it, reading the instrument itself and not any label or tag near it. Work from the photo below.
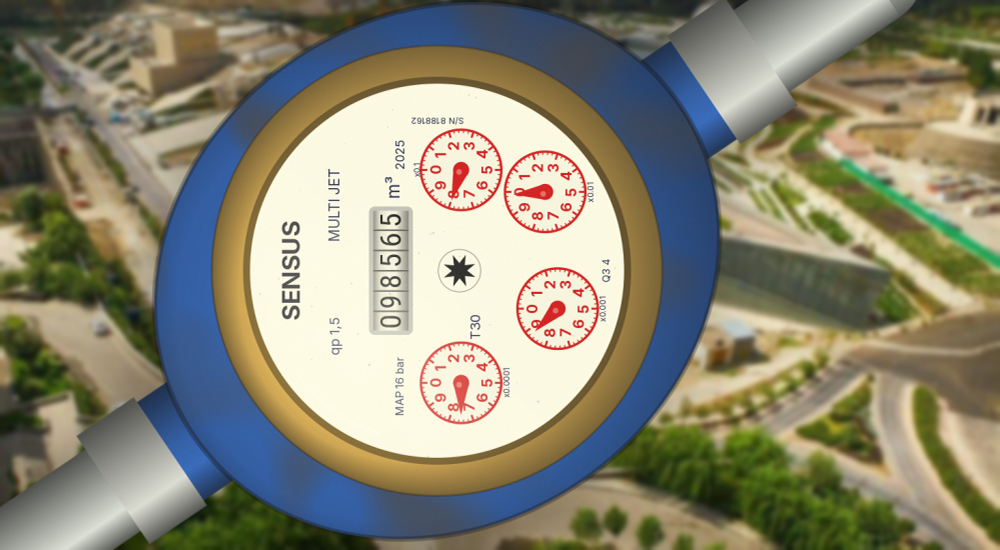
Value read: 98565.7987 m³
